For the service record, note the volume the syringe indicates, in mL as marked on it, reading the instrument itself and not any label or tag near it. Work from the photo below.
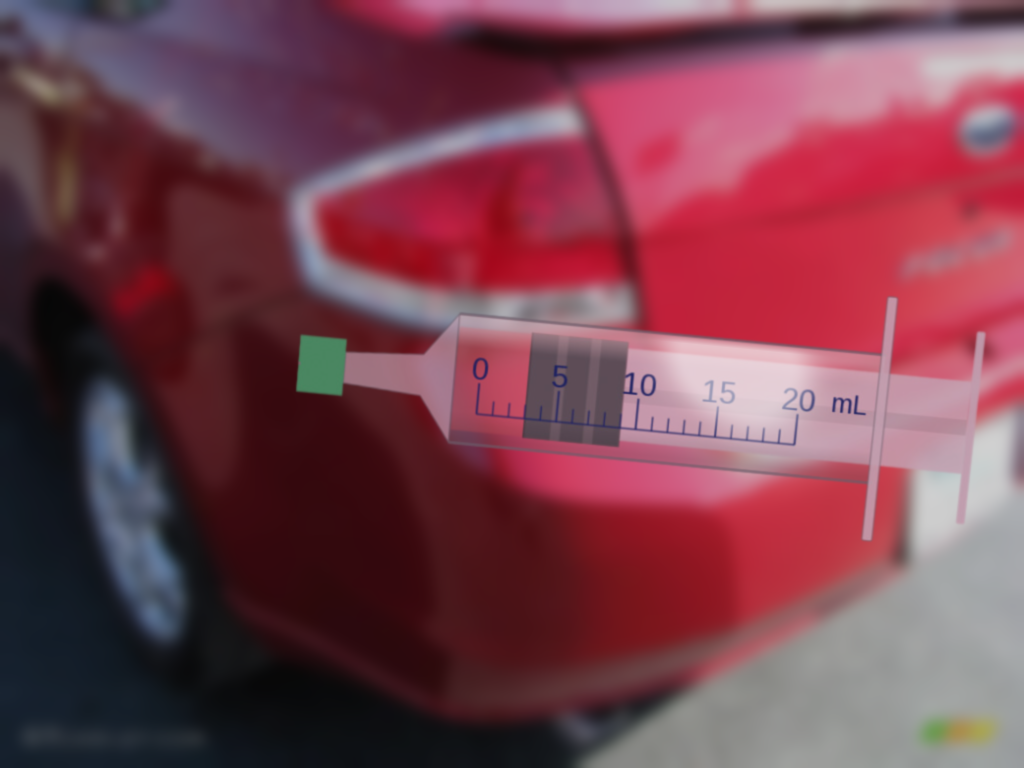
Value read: 3 mL
